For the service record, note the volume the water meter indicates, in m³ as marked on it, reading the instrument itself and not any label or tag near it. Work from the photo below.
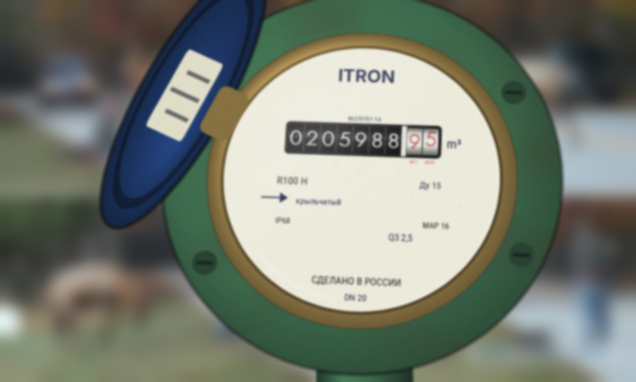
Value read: 205988.95 m³
